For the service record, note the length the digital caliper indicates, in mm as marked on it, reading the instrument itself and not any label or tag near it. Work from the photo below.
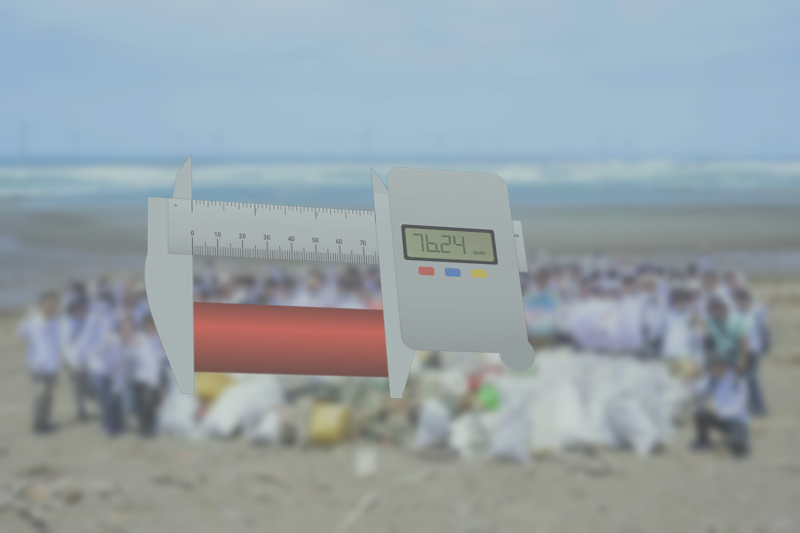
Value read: 76.24 mm
